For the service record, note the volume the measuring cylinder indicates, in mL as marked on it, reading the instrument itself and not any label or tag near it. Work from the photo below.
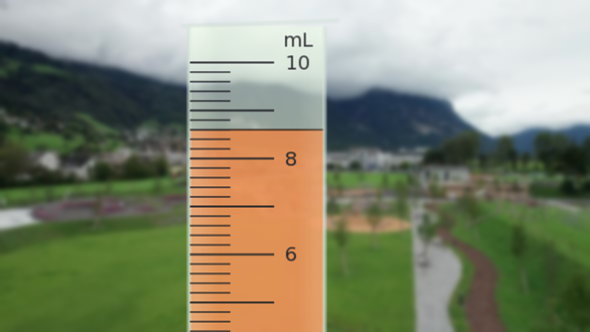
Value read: 8.6 mL
